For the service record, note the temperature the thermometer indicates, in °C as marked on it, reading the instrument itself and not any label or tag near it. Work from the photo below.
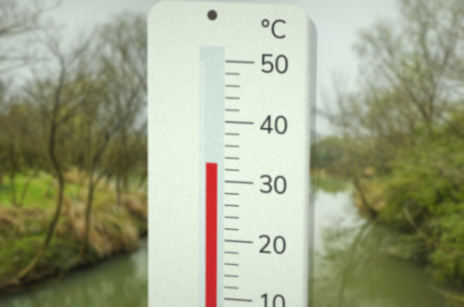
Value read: 33 °C
